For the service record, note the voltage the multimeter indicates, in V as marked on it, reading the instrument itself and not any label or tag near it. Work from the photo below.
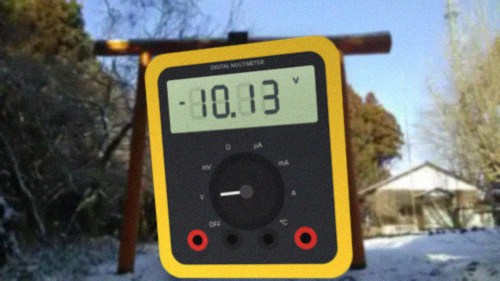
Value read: -10.13 V
